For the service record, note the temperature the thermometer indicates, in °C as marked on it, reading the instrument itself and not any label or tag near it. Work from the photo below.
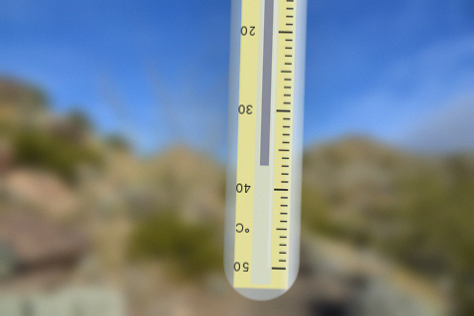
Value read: 37 °C
